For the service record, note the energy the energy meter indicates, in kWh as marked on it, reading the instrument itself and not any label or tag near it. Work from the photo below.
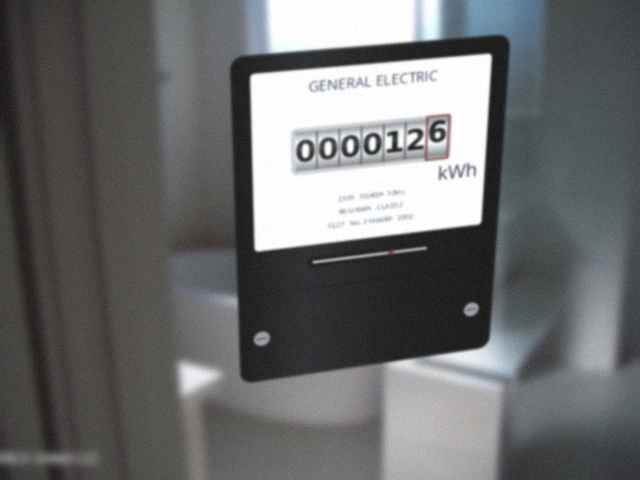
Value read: 12.6 kWh
